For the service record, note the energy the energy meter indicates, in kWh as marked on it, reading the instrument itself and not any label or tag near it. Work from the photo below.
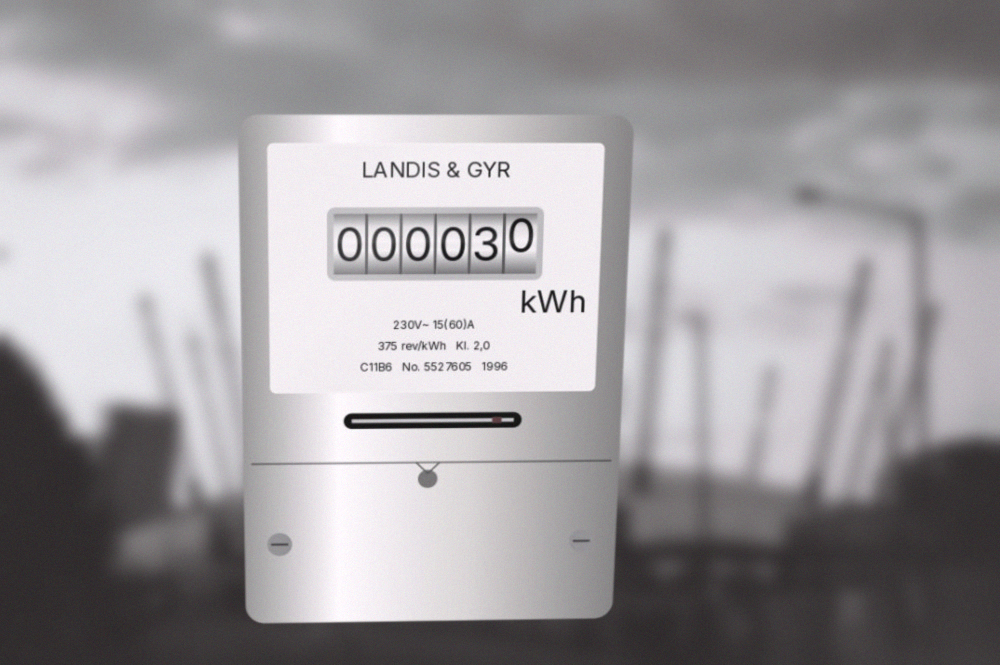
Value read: 30 kWh
